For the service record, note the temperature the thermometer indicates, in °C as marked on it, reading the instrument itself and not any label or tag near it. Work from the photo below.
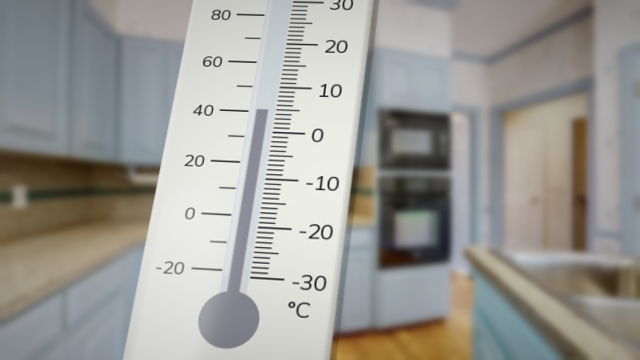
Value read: 5 °C
